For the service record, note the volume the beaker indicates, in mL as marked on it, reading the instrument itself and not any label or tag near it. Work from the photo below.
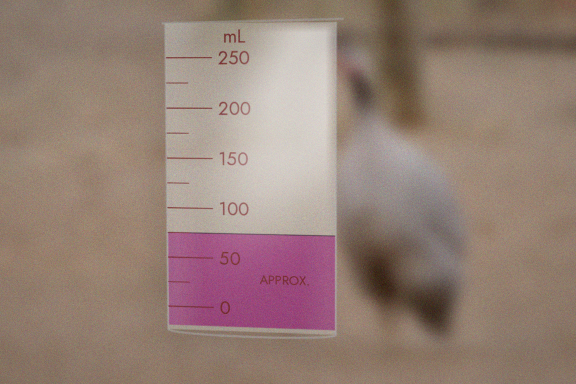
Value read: 75 mL
